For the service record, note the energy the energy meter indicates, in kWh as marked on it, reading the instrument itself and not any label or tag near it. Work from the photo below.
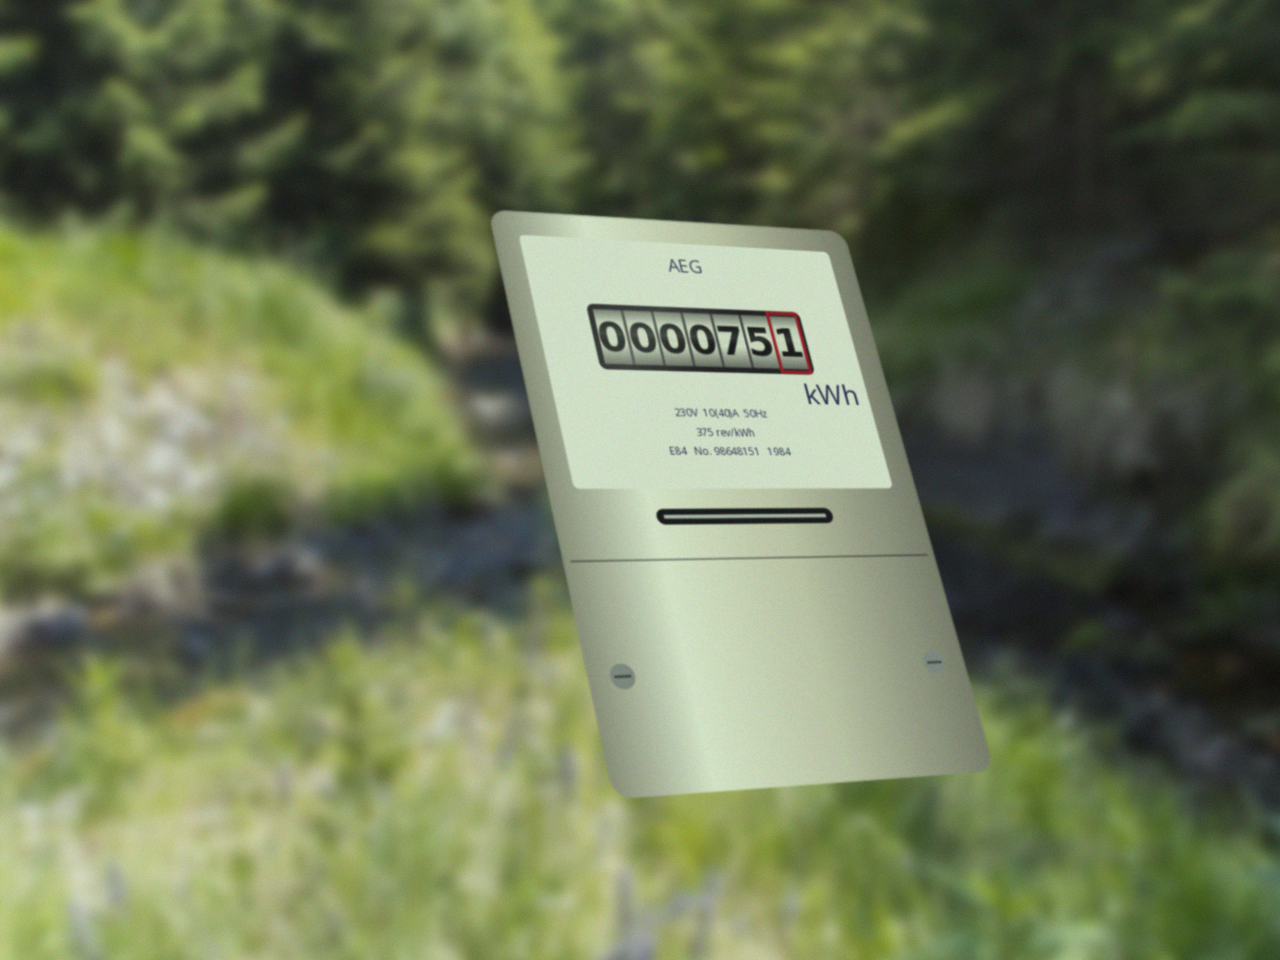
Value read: 75.1 kWh
